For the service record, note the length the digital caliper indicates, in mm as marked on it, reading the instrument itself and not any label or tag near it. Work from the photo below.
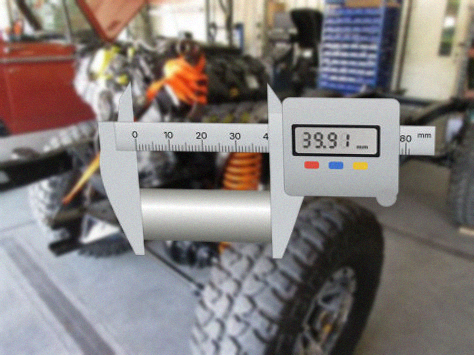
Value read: 39.91 mm
